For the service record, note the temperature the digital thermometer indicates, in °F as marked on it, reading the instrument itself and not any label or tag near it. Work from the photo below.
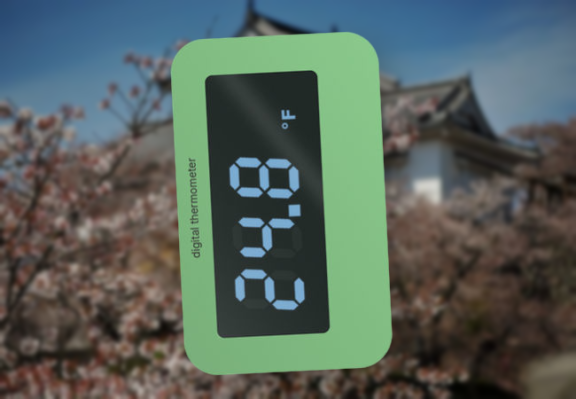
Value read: 24.8 °F
